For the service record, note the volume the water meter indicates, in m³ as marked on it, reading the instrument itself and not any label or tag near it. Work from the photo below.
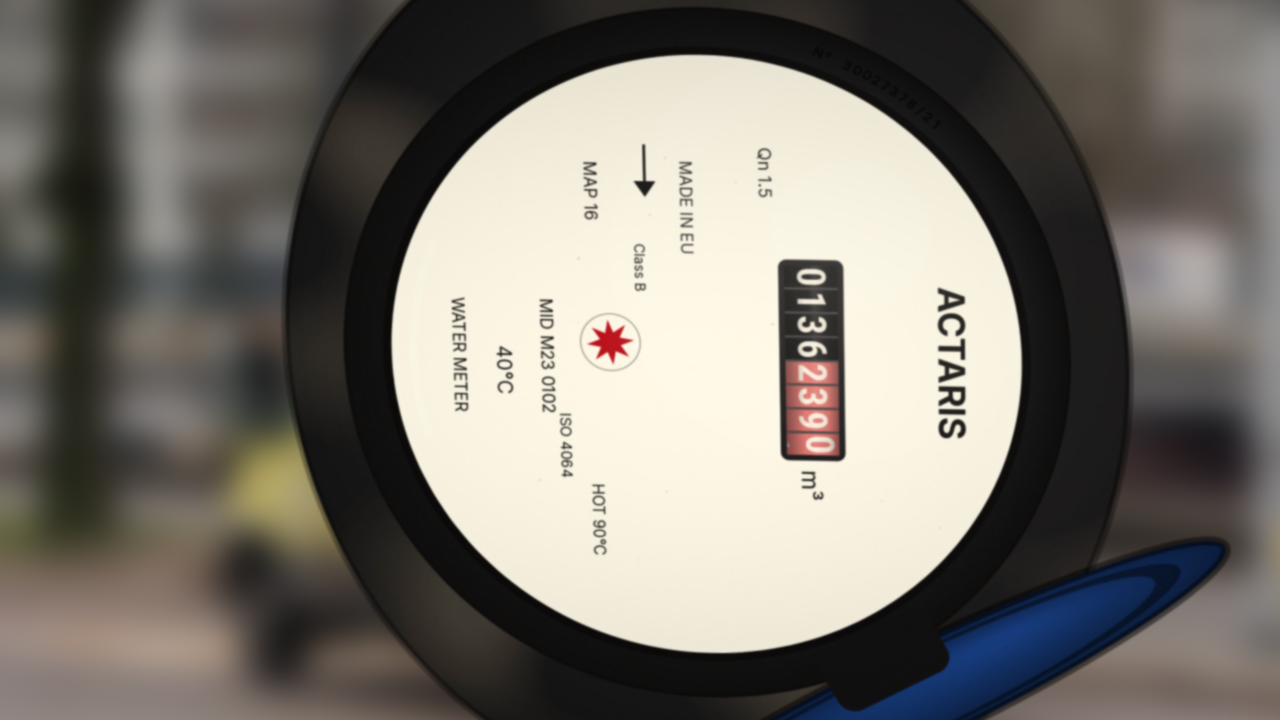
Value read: 136.2390 m³
